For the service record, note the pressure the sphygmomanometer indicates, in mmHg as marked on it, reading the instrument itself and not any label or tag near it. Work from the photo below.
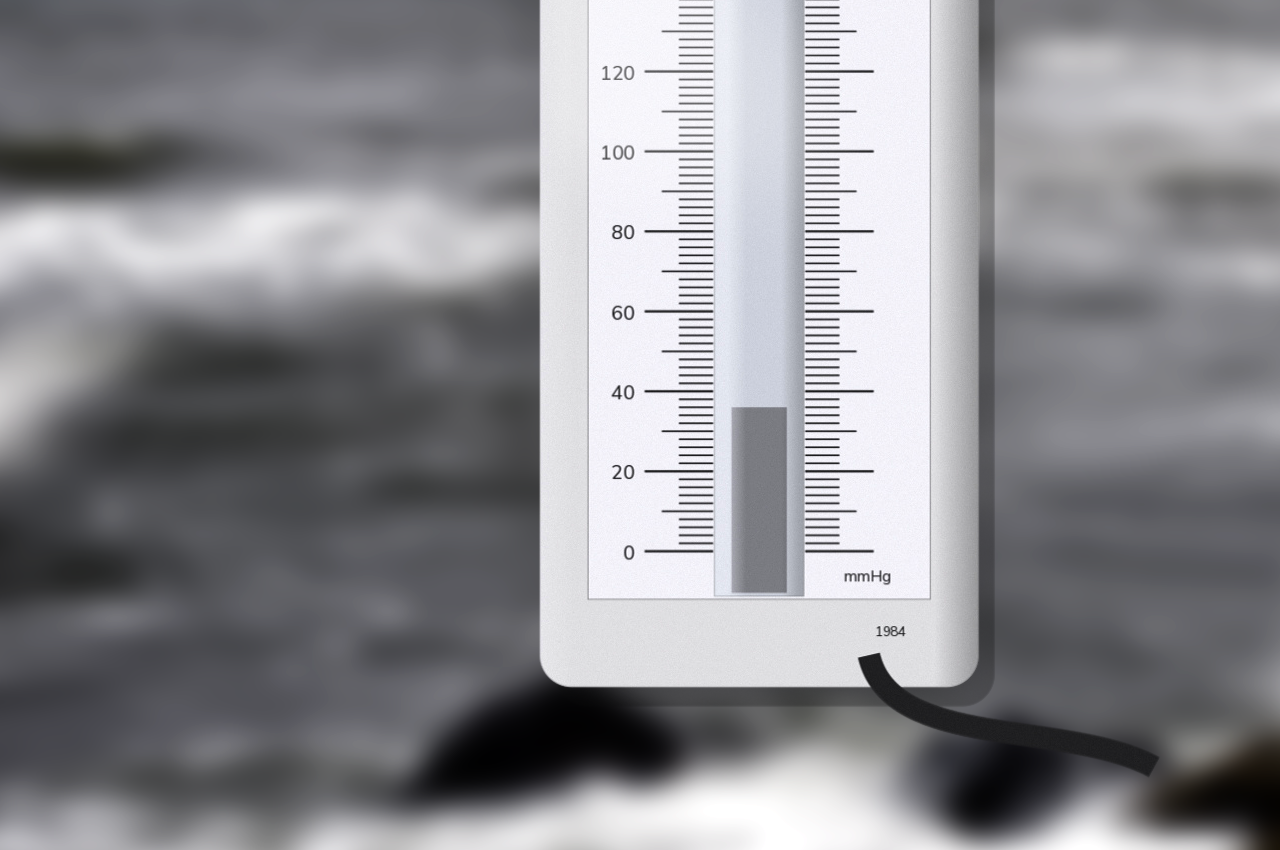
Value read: 36 mmHg
